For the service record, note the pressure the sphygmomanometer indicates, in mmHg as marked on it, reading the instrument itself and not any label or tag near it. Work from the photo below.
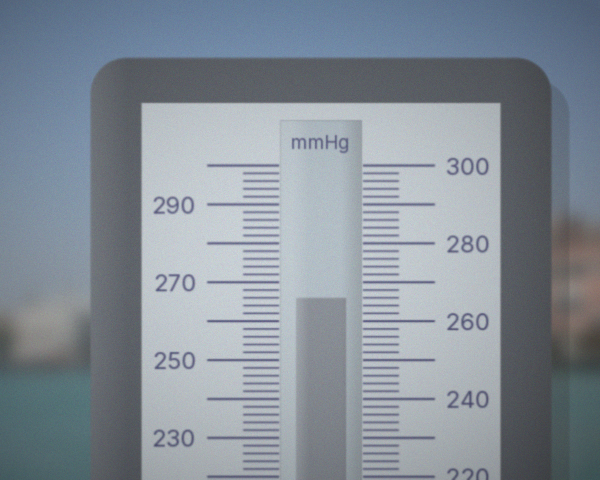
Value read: 266 mmHg
